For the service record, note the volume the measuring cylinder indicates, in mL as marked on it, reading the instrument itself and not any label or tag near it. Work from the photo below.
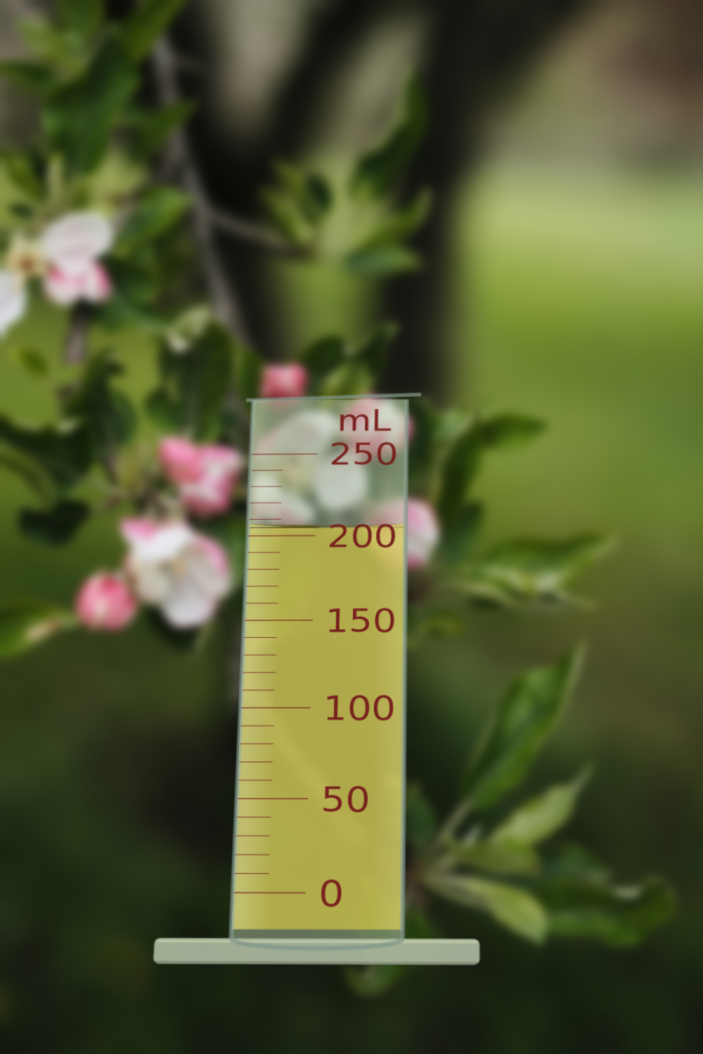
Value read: 205 mL
